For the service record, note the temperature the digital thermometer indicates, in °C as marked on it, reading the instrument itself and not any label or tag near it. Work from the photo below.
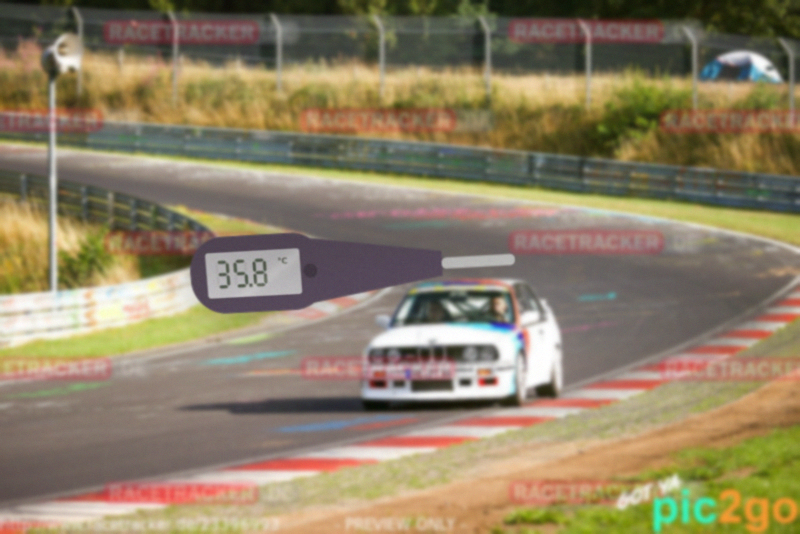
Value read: 35.8 °C
